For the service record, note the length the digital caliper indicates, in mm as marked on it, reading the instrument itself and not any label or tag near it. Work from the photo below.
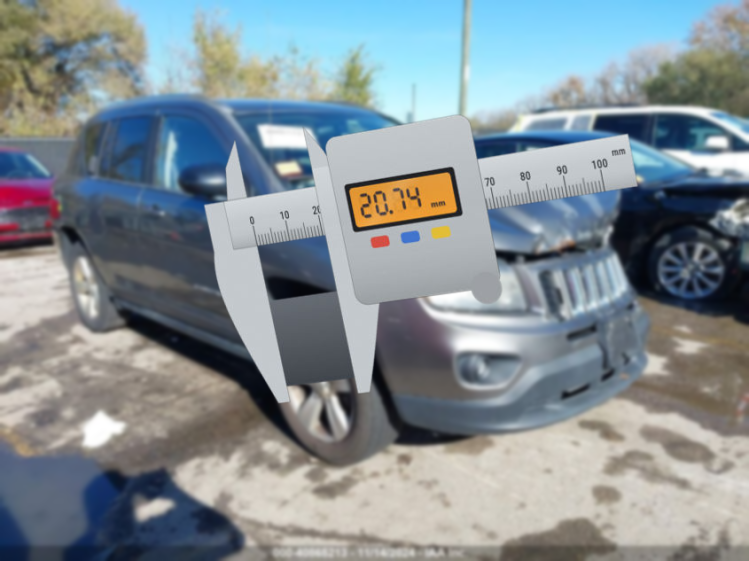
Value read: 20.74 mm
